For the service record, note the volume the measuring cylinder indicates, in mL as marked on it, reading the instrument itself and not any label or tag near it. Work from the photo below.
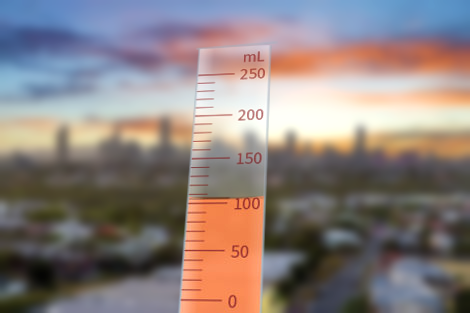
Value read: 105 mL
